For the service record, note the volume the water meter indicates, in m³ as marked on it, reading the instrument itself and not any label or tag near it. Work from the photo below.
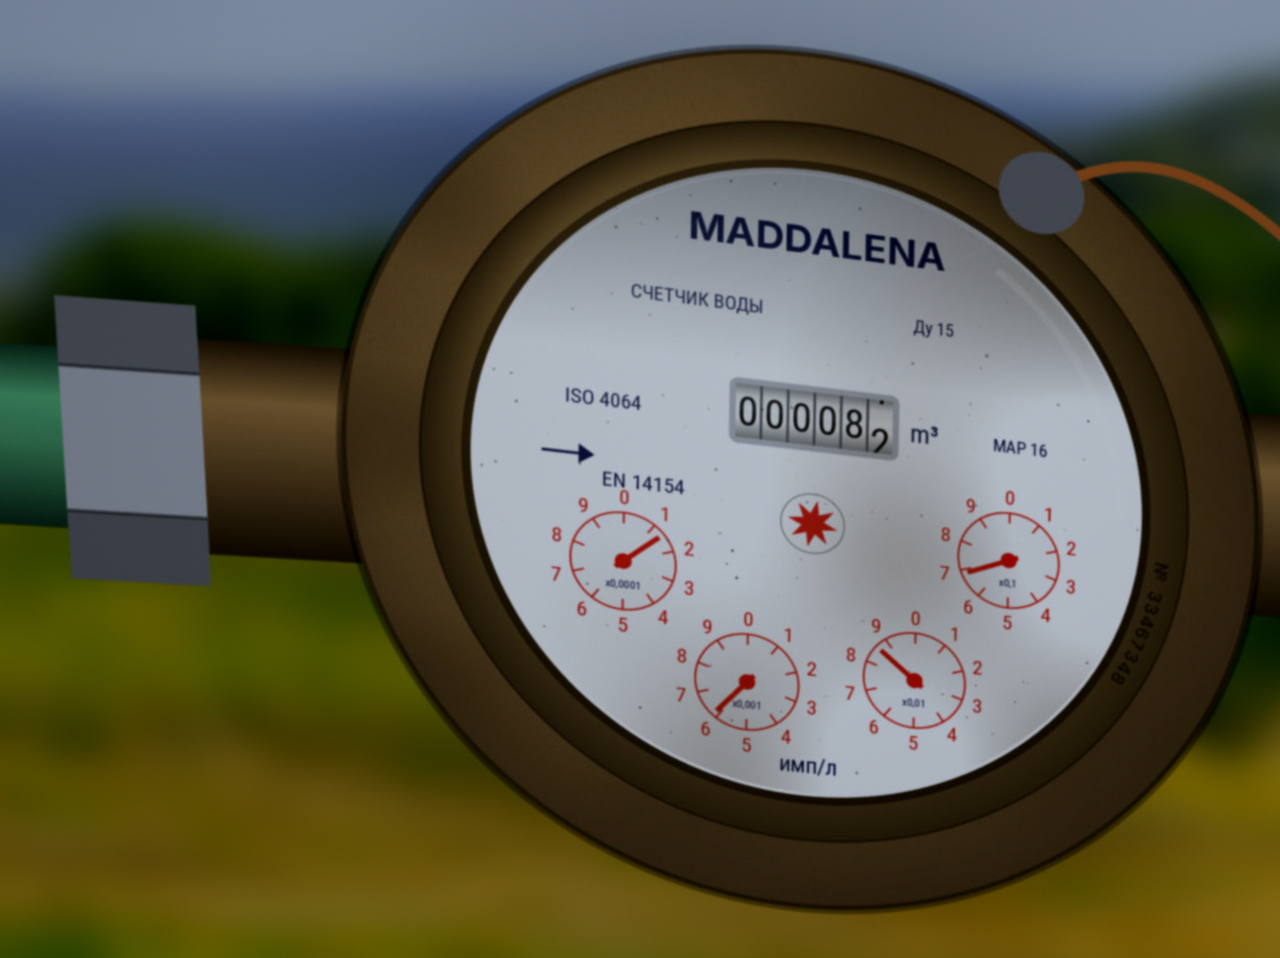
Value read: 81.6861 m³
